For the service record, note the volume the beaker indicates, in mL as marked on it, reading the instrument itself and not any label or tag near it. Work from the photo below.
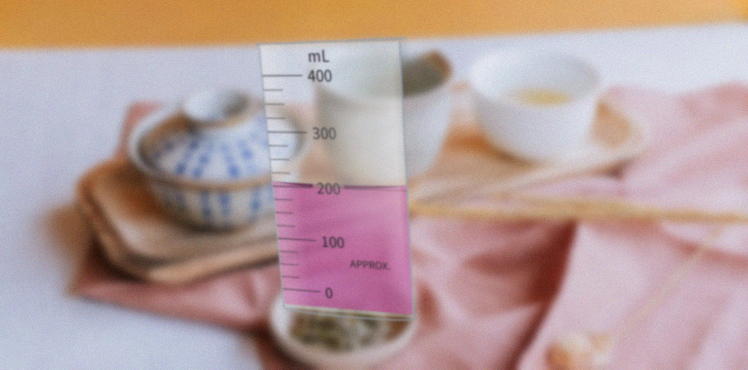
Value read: 200 mL
